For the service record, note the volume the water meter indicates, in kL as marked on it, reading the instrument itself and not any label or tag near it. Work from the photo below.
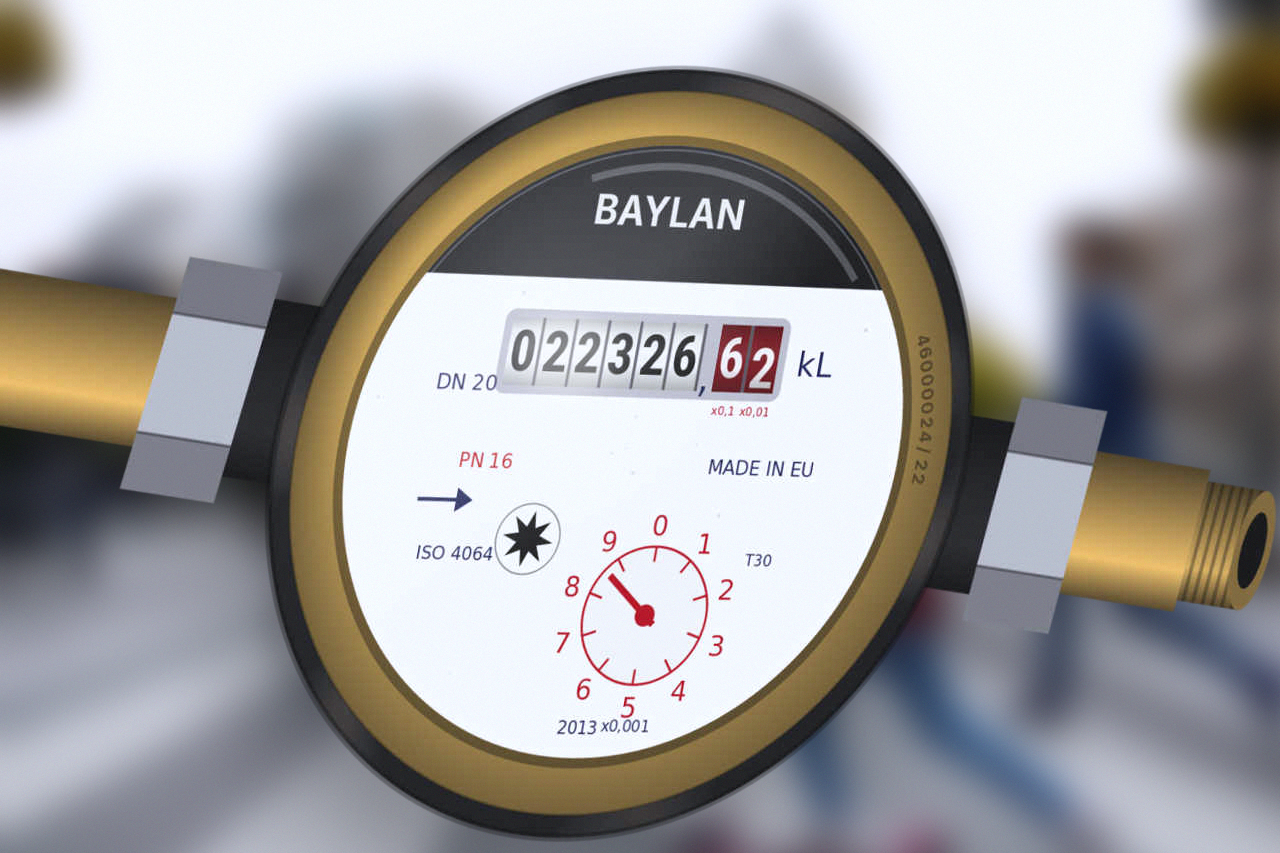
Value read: 22326.618 kL
